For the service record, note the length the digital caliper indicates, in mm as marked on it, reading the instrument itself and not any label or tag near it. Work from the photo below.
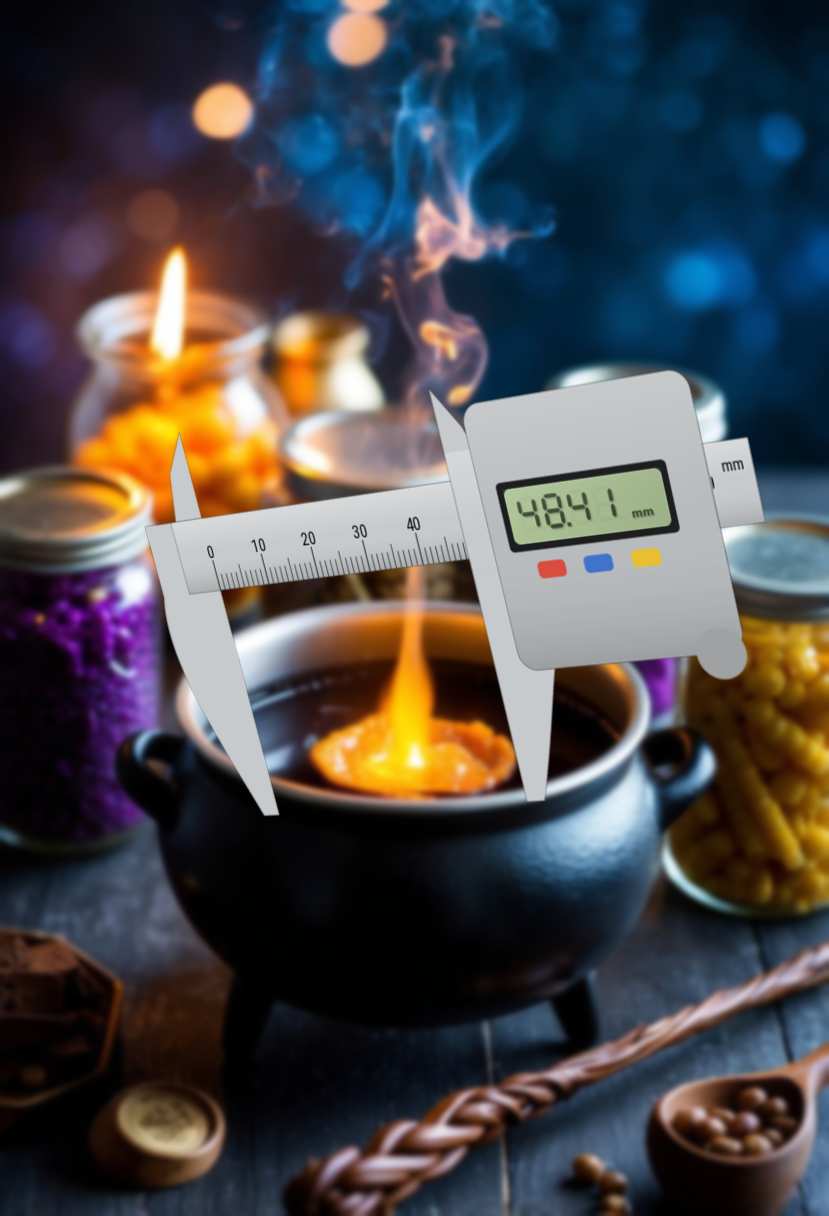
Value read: 48.41 mm
